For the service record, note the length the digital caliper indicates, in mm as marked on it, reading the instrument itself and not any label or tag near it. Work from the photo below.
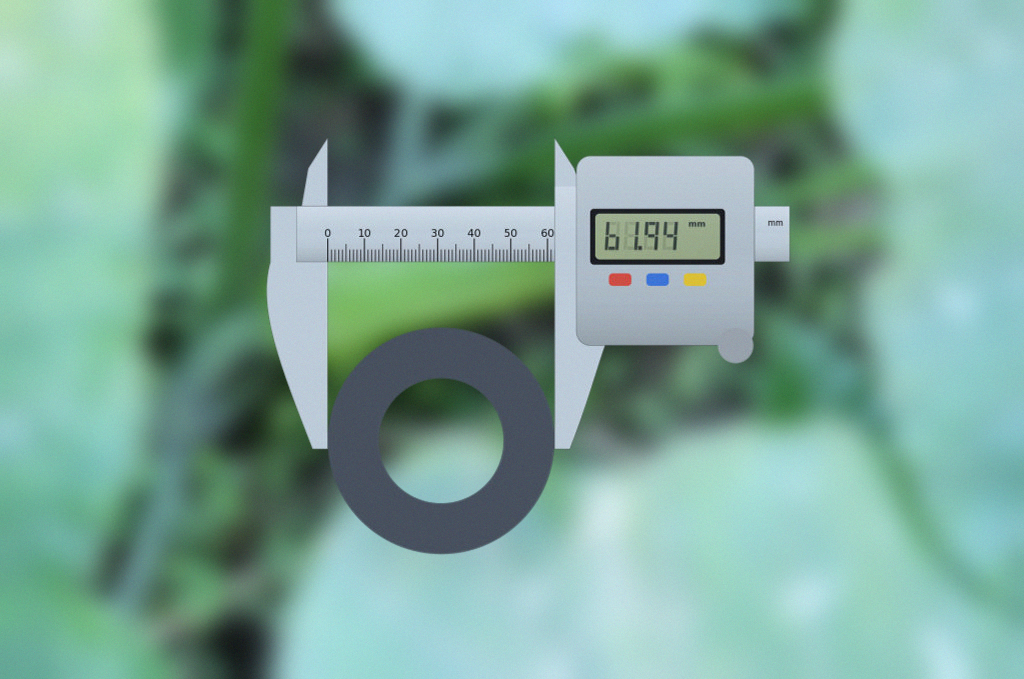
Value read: 61.94 mm
